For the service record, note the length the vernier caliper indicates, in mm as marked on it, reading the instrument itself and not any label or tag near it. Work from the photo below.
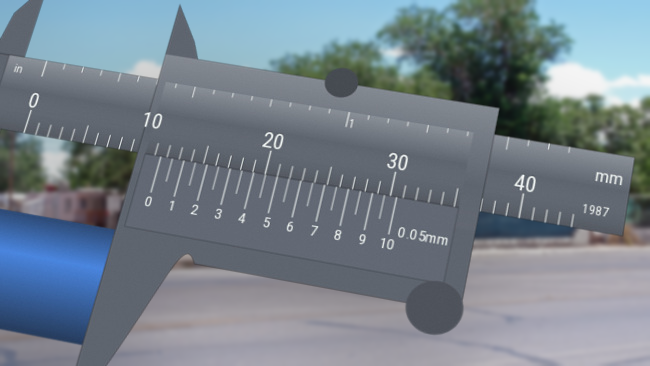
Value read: 11.5 mm
